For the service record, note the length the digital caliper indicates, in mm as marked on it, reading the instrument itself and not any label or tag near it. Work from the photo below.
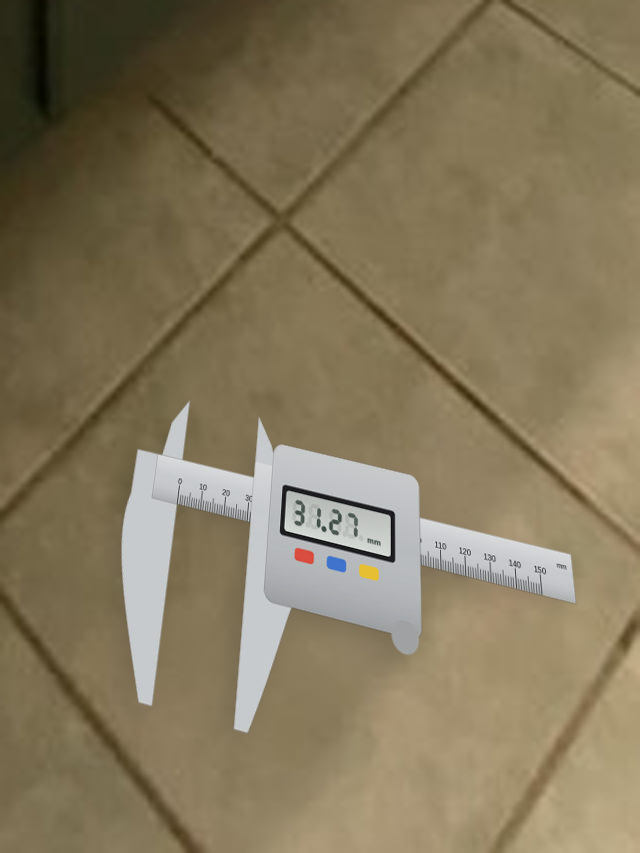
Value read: 31.27 mm
